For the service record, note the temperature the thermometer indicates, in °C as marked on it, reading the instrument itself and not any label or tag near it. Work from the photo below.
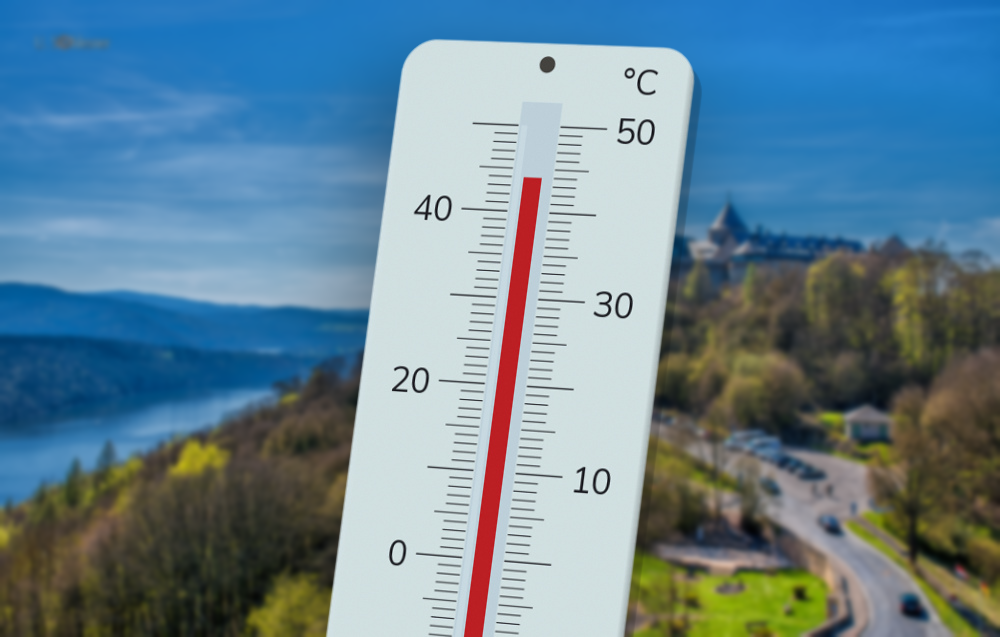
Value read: 44 °C
